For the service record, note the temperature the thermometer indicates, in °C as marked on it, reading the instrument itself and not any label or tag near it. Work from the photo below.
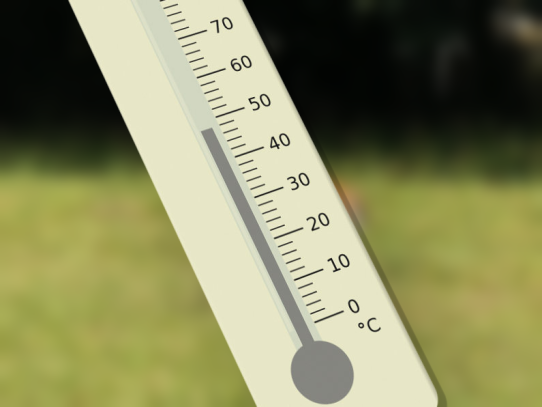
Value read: 48 °C
